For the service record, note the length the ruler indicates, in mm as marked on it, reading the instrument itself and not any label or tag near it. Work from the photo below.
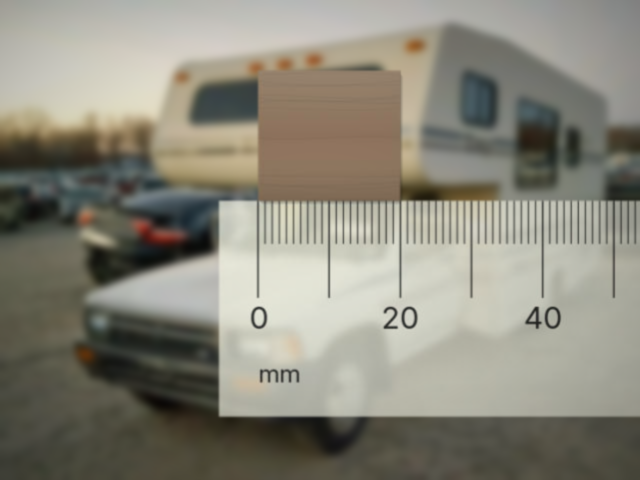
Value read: 20 mm
